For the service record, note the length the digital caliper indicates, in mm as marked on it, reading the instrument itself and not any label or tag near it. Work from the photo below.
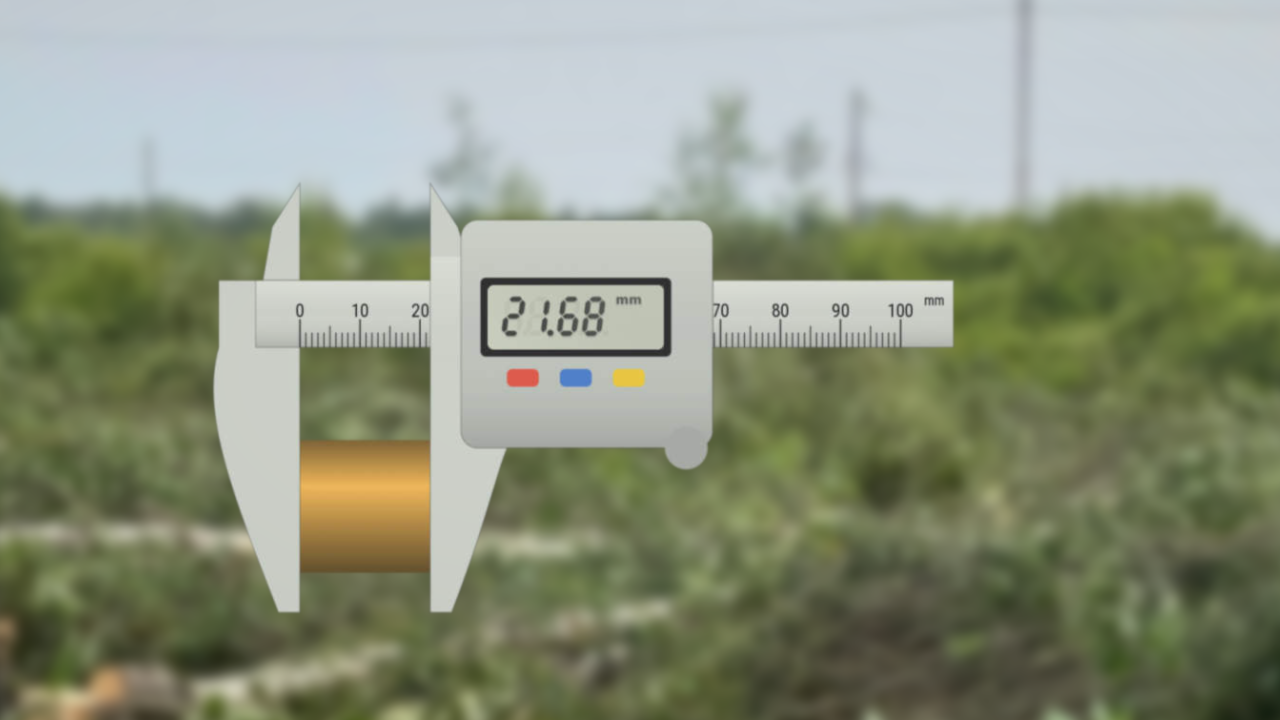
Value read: 21.68 mm
